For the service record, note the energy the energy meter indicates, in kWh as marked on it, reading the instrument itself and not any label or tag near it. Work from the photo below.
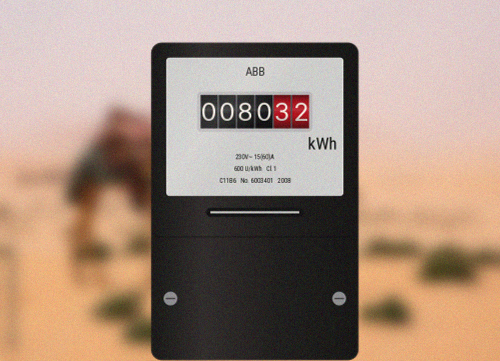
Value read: 80.32 kWh
